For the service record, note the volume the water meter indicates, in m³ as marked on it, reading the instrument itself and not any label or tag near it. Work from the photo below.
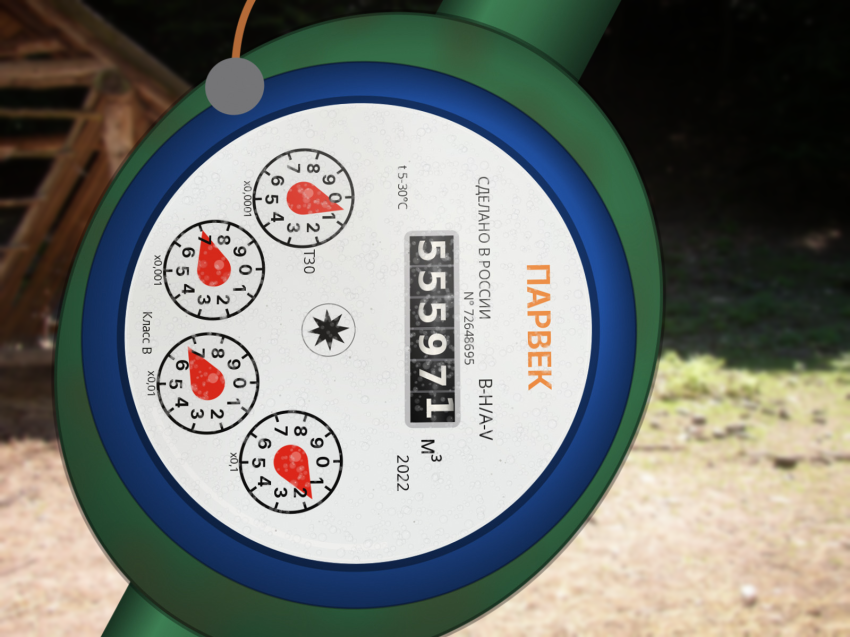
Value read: 555971.1670 m³
